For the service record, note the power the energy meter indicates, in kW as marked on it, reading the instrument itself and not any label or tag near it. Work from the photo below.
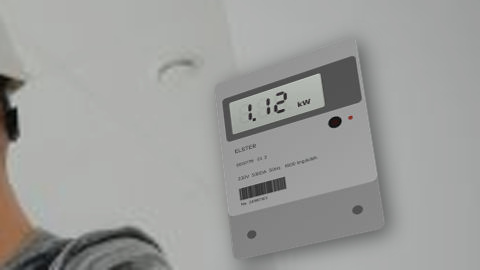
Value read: 1.12 kW
